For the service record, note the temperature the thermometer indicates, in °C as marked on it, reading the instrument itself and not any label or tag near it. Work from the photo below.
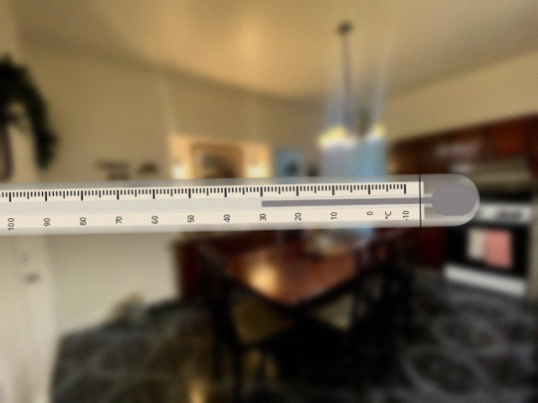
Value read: 30 °C
